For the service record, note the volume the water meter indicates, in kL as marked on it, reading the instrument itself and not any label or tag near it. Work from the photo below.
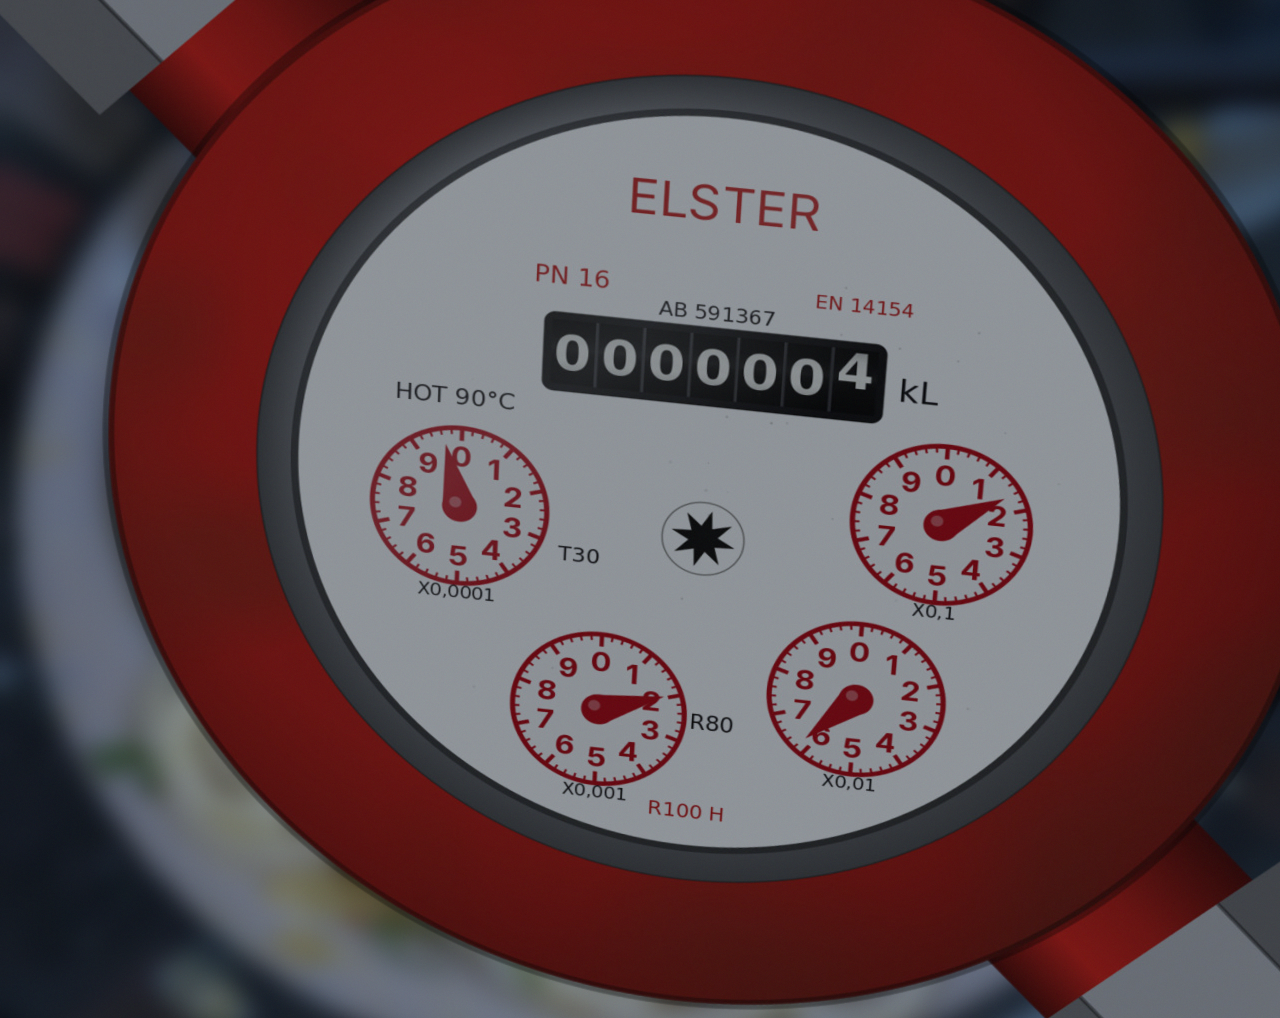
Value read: 4.1619 kL
